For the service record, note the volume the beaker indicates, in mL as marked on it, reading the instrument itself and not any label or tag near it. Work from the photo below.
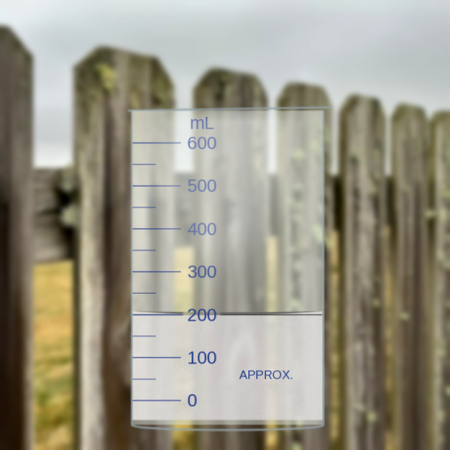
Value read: 200 mL
